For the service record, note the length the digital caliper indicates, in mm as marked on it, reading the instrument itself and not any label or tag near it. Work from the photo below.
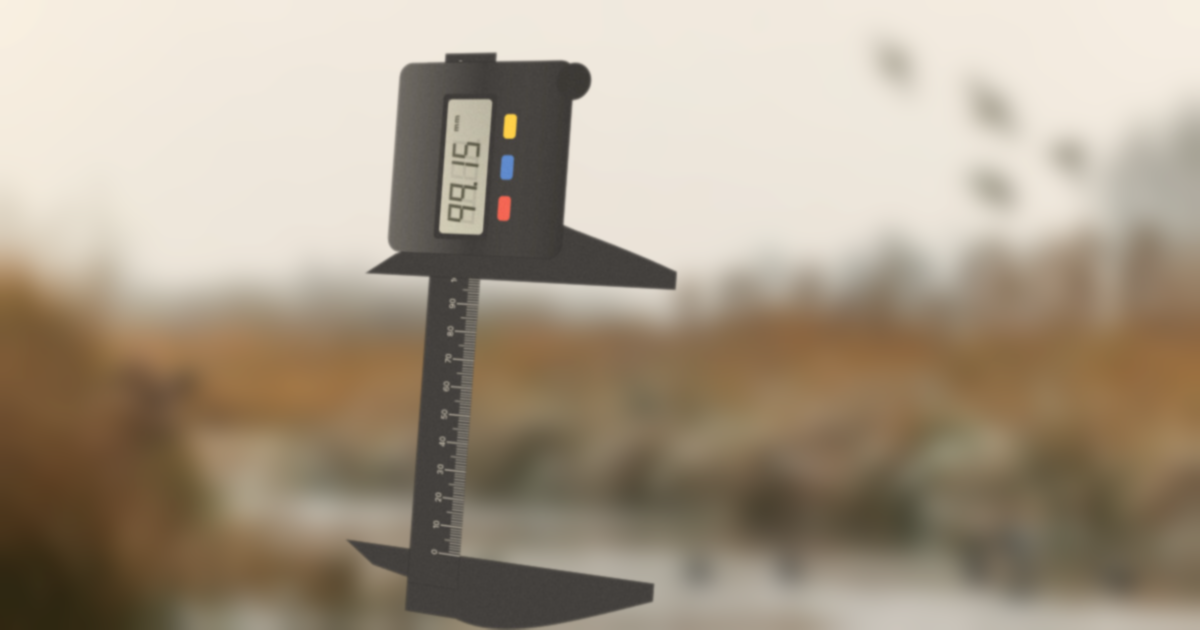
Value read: 99.15 mm
